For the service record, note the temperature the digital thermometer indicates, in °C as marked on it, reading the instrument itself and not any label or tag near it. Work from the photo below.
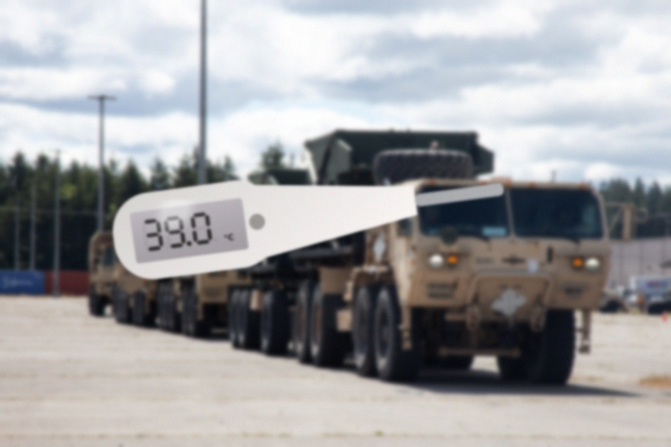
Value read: 39.0 °C
